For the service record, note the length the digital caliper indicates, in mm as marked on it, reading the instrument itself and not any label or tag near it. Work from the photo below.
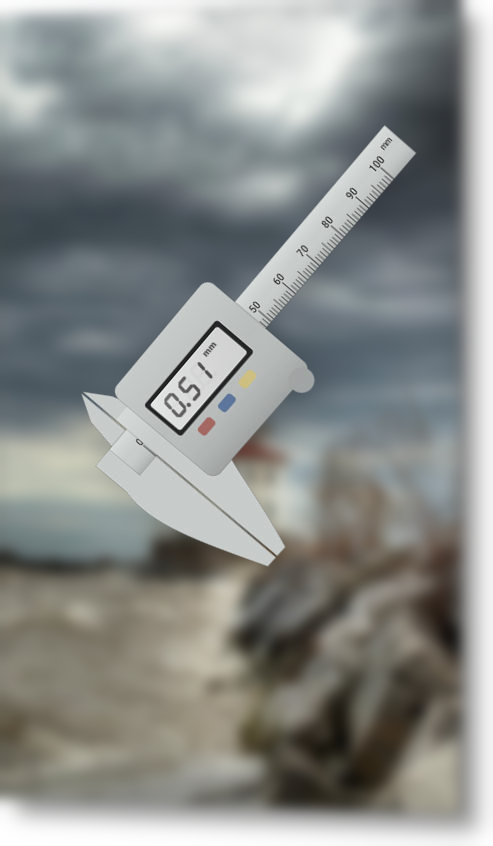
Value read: 0.51 mm
